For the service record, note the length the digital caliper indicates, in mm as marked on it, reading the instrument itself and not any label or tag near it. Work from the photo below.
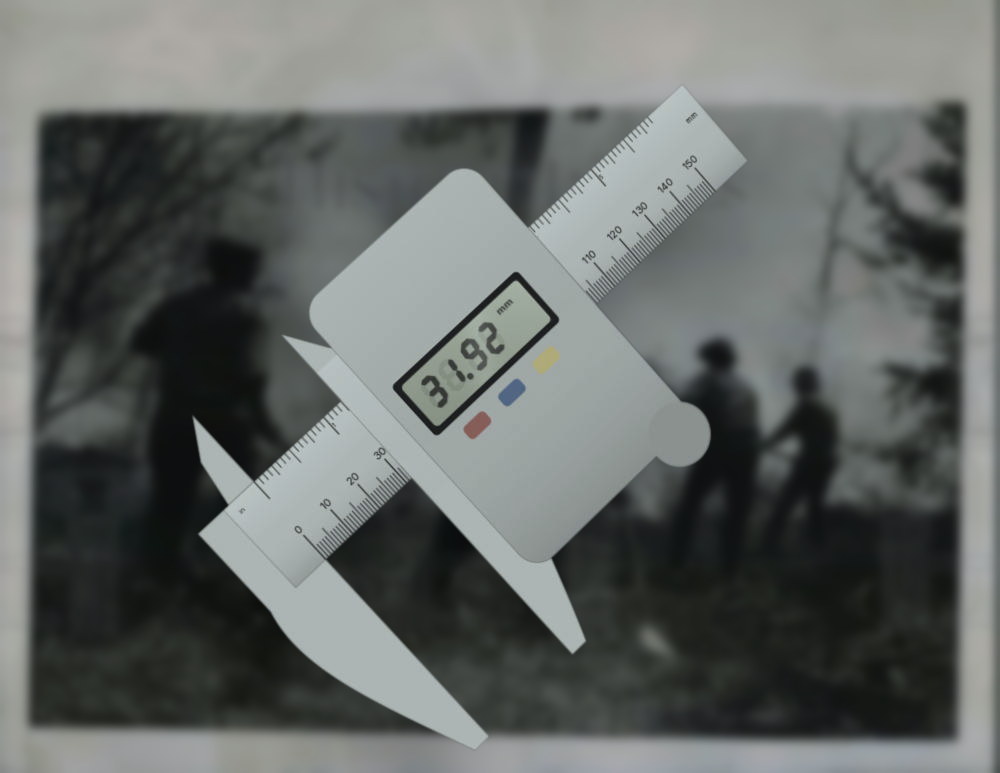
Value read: 31.92 mm
